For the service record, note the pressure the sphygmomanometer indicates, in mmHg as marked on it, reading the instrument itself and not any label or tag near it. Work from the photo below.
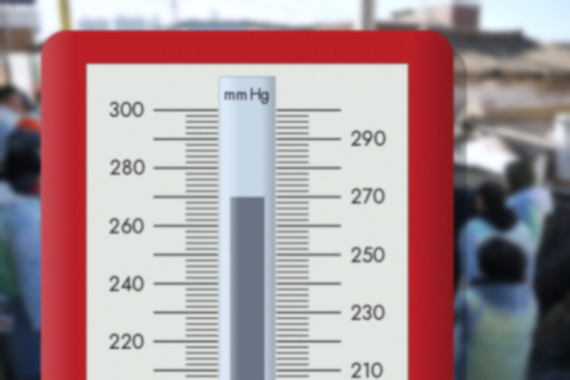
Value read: 270 mmHg
